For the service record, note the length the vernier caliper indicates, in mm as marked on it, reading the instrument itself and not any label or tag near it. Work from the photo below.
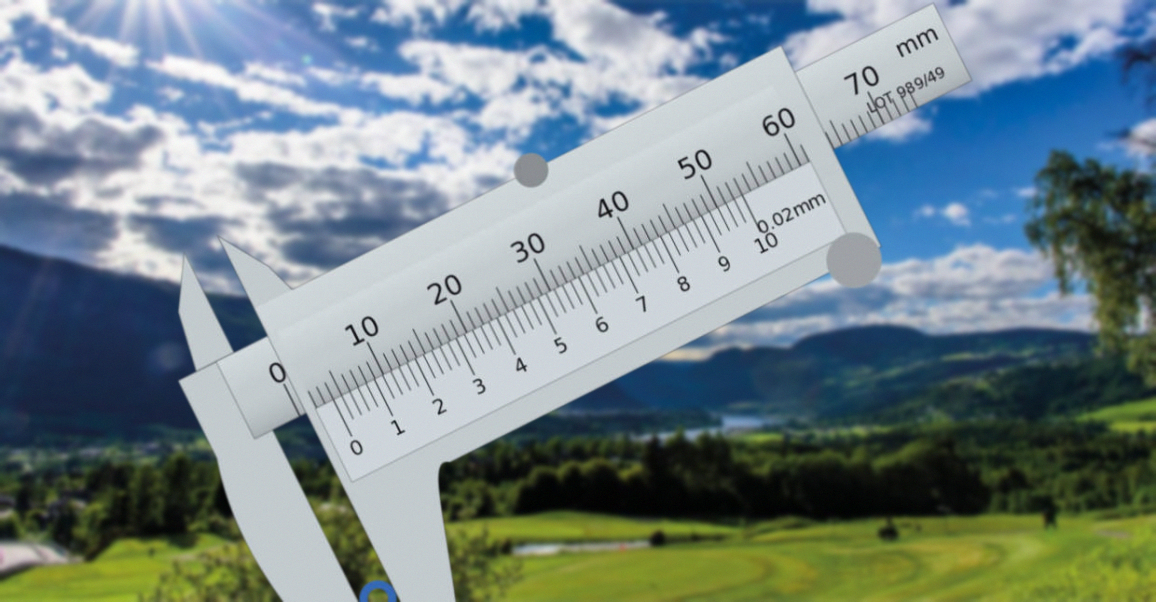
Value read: 4.0 mm
